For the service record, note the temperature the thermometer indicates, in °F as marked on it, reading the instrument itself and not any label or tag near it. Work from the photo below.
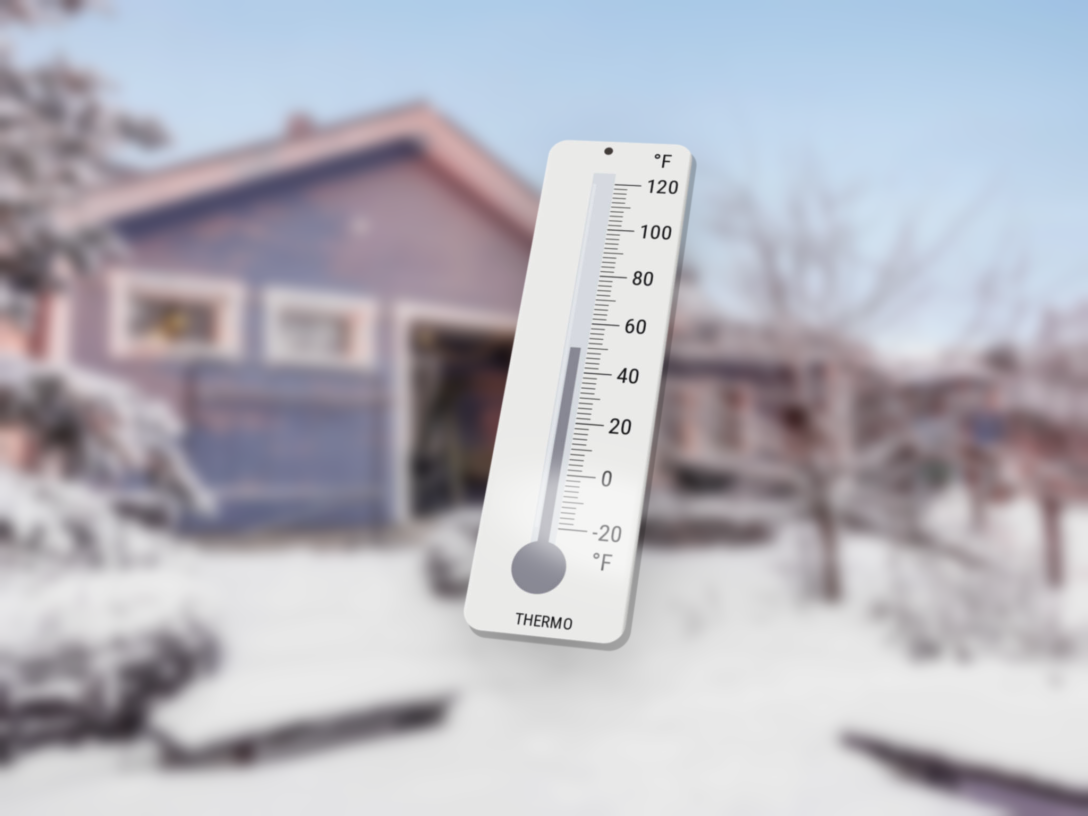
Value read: 50 °F
